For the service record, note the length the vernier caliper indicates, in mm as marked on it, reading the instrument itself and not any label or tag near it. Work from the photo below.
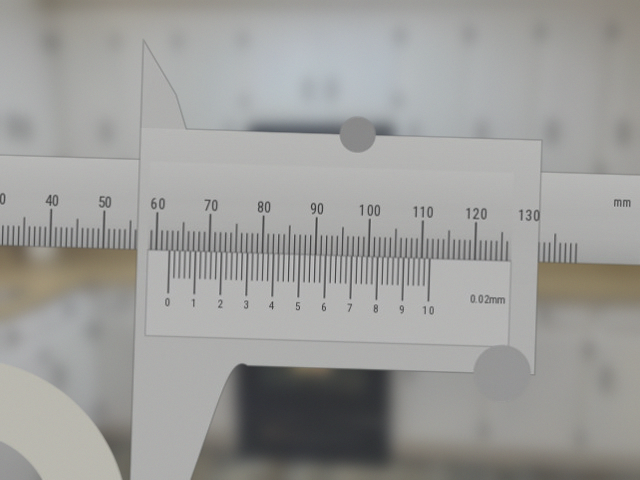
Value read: 62.5 mm
